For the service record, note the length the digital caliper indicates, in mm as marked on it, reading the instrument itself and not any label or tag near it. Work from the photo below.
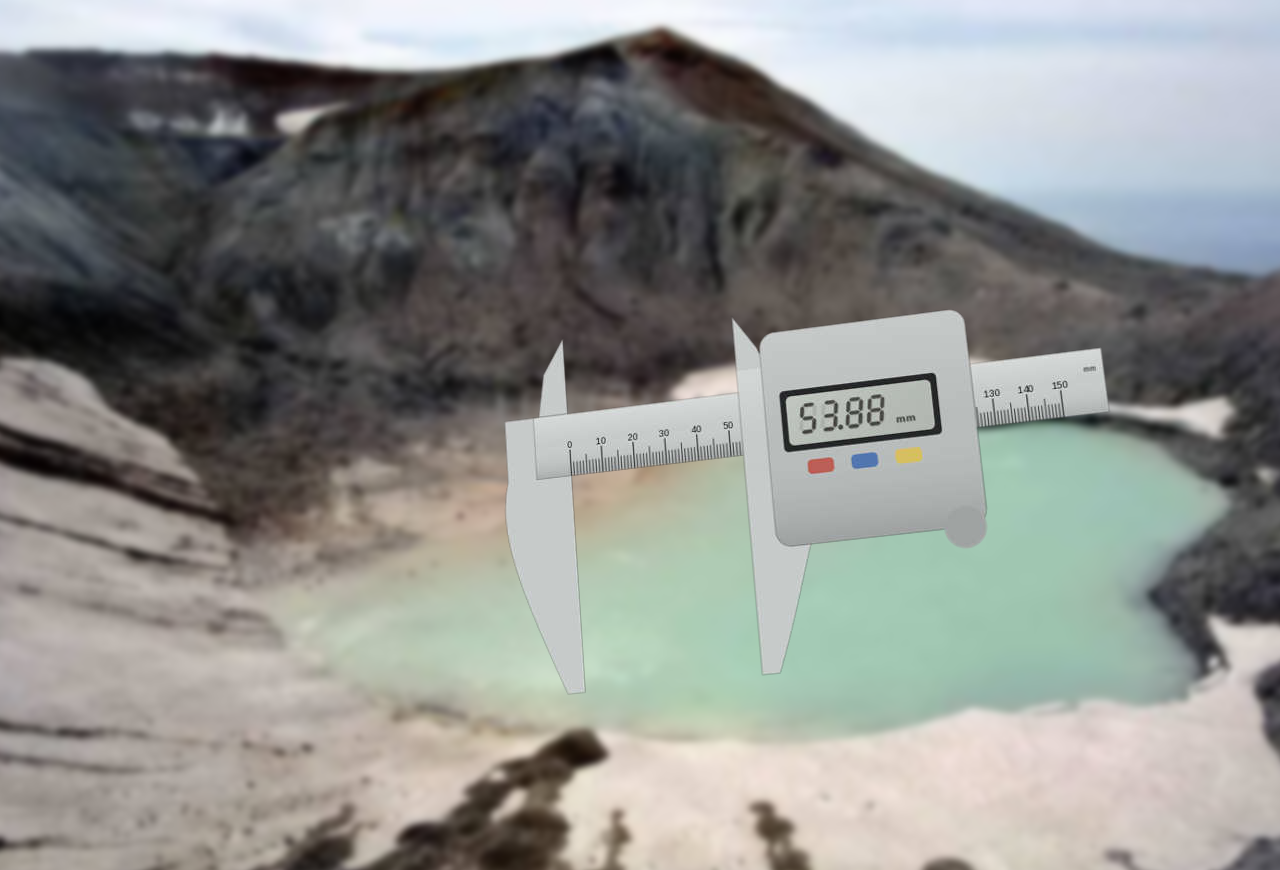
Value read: 53.88 mm
